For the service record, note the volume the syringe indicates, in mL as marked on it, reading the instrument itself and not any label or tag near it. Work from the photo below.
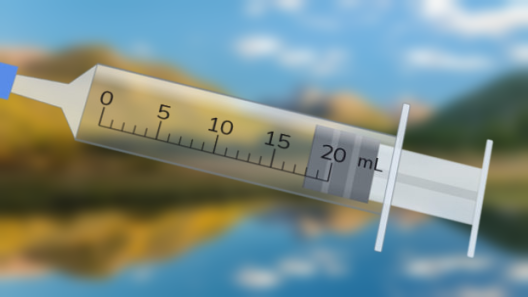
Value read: 18 mL
